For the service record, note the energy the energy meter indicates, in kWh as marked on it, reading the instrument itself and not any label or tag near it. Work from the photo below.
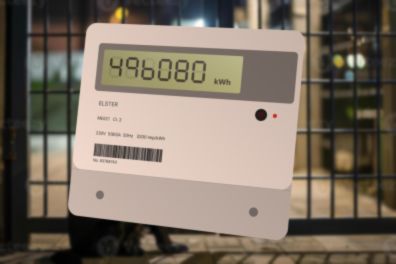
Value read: 496080 kWh
